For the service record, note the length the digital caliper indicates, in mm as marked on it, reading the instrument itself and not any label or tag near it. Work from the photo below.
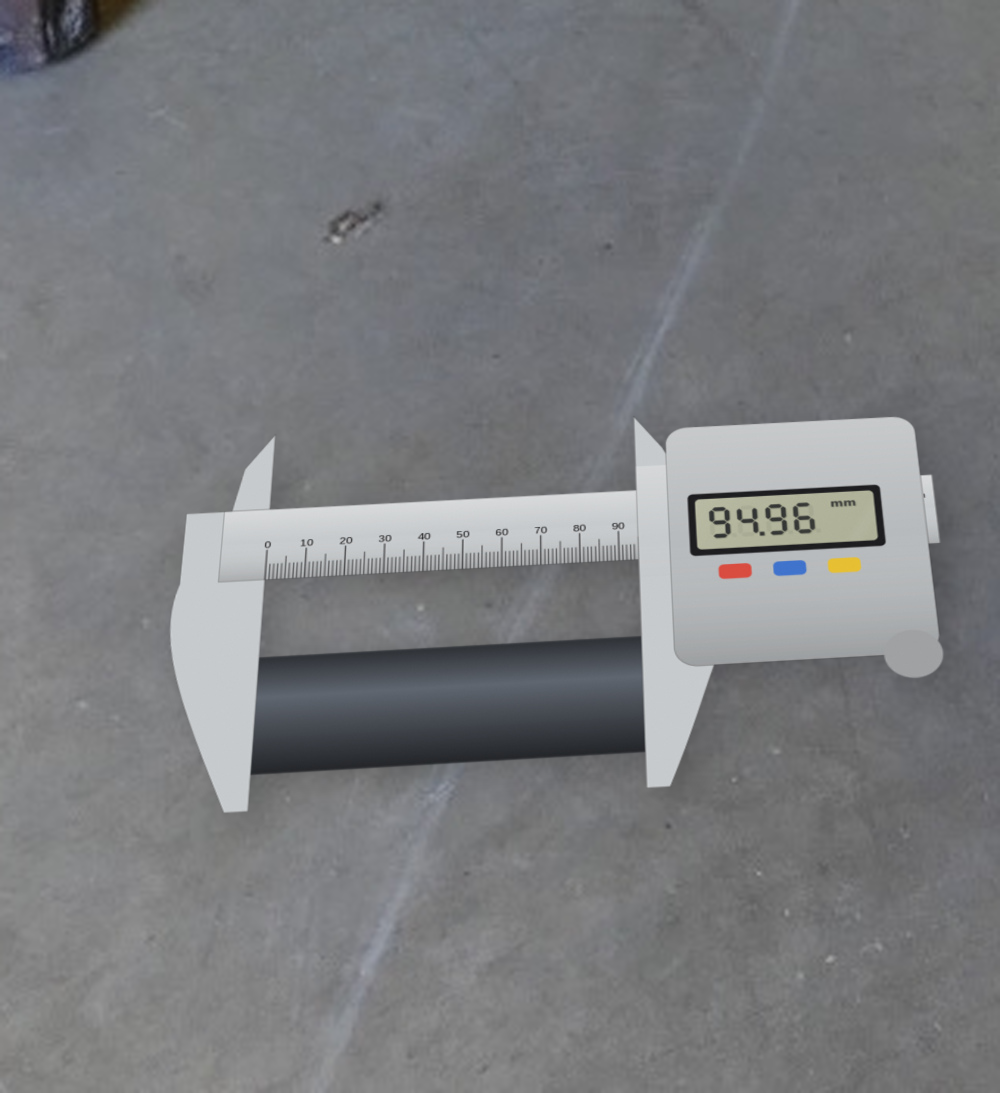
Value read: 94.96 mm
